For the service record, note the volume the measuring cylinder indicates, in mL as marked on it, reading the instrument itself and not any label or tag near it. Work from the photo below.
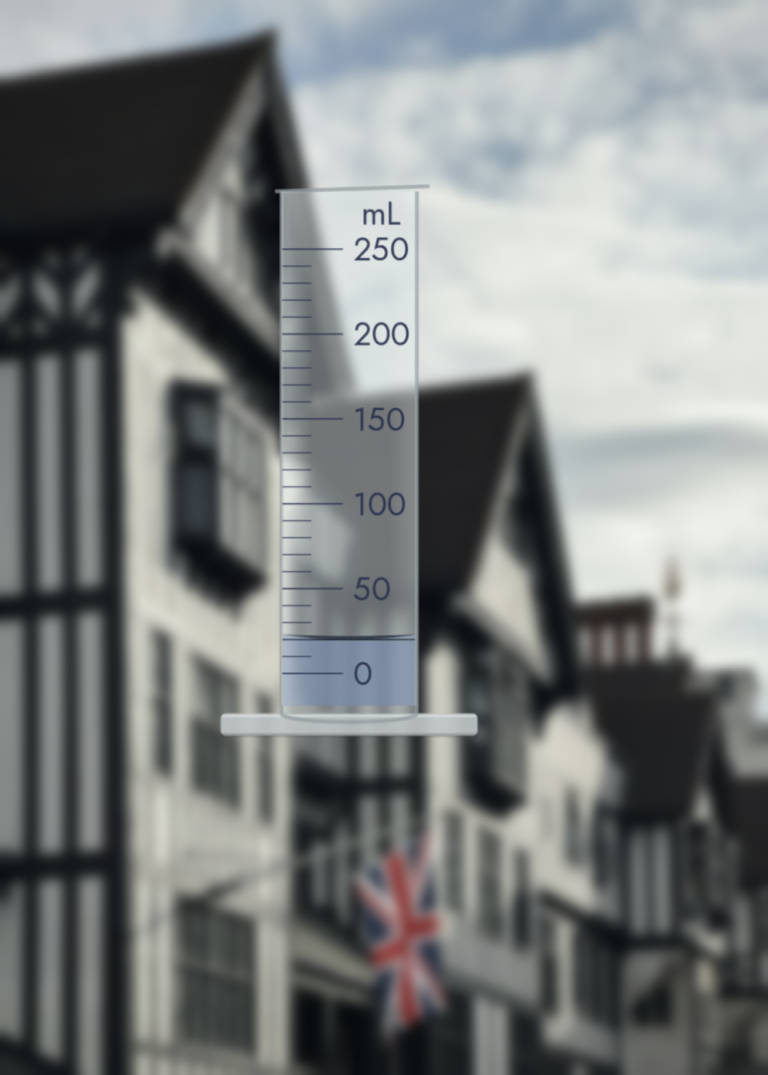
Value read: 20 mL
